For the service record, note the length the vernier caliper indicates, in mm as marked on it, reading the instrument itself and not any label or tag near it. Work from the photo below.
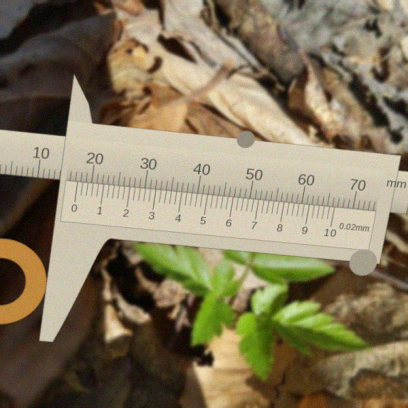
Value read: 17.4 mm
